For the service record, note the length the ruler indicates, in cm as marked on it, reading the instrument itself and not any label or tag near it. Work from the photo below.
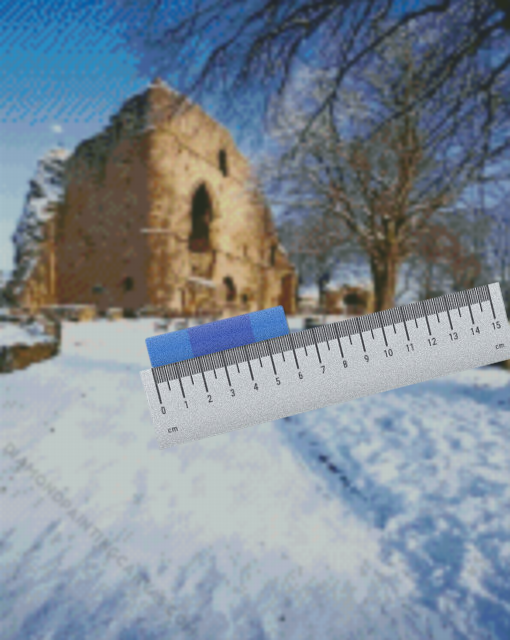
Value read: 6 cm
